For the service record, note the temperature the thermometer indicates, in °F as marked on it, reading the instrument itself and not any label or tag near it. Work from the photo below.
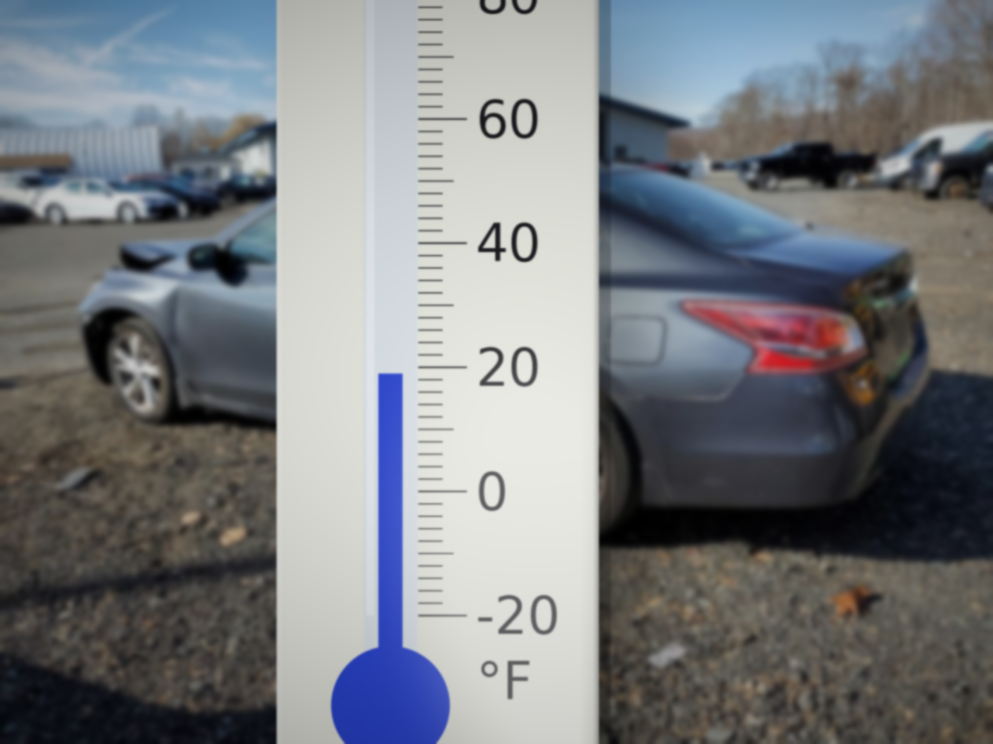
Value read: 19 °F
